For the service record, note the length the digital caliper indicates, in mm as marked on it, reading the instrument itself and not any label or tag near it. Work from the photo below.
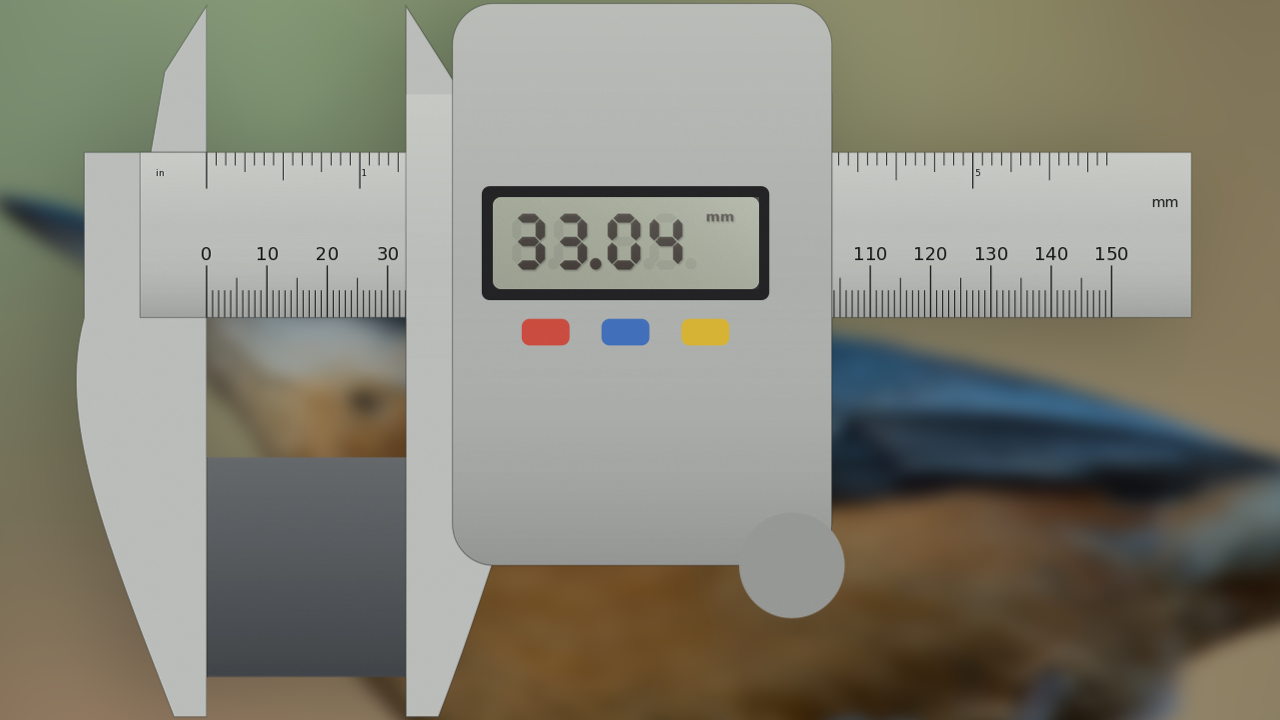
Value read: 33.04 mm
